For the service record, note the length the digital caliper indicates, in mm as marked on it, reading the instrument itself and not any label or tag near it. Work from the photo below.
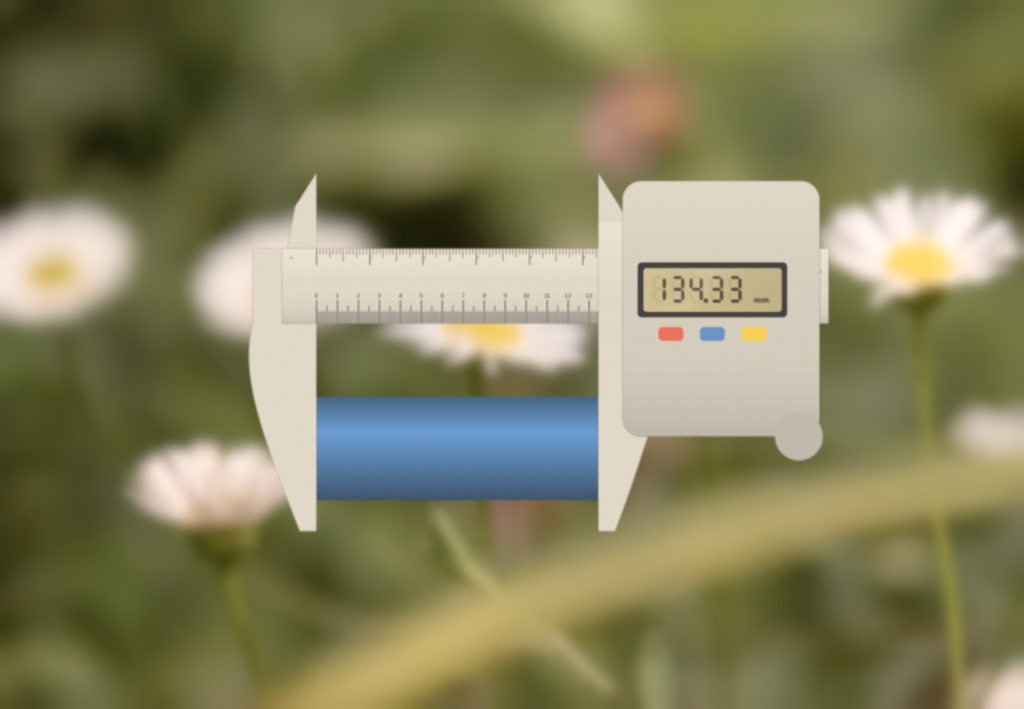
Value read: 134.33 mm
